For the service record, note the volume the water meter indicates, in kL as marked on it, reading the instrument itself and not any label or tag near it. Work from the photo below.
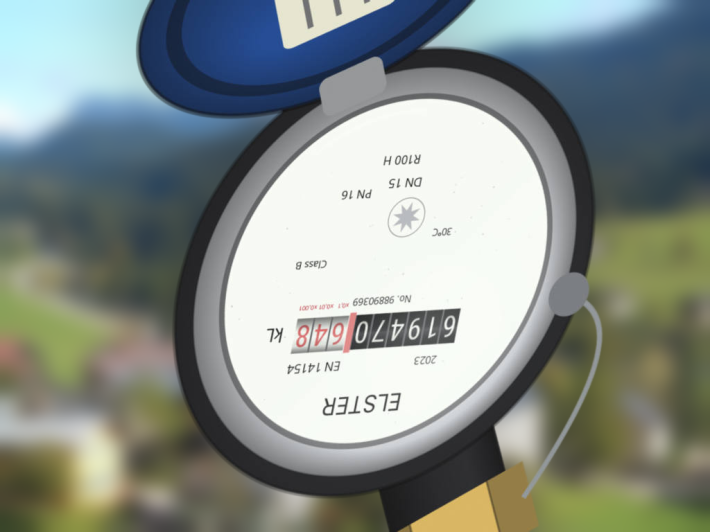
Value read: 619470.648 kL
